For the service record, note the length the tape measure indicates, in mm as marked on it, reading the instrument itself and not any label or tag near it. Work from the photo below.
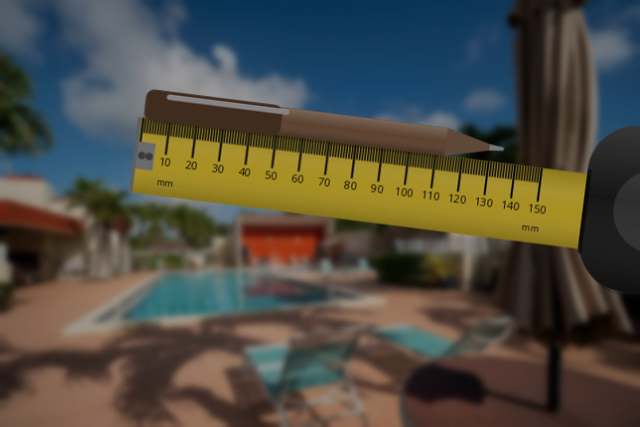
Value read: 135 mm
